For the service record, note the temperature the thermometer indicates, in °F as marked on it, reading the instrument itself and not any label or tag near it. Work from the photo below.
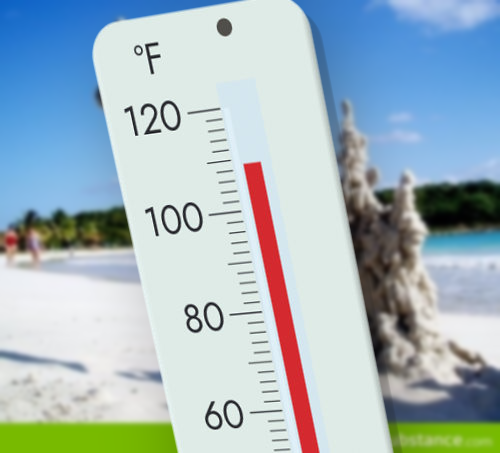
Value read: 109 °F
